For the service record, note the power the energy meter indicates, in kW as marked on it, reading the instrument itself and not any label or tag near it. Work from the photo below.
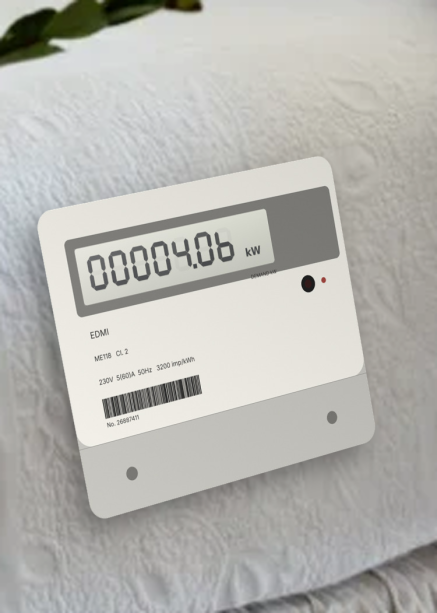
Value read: 4.06 kW
